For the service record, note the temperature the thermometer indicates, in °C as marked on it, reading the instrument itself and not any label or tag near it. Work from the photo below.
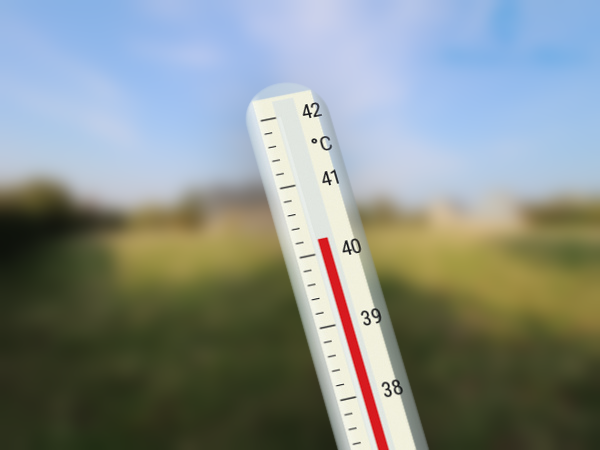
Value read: 40.2 °C
